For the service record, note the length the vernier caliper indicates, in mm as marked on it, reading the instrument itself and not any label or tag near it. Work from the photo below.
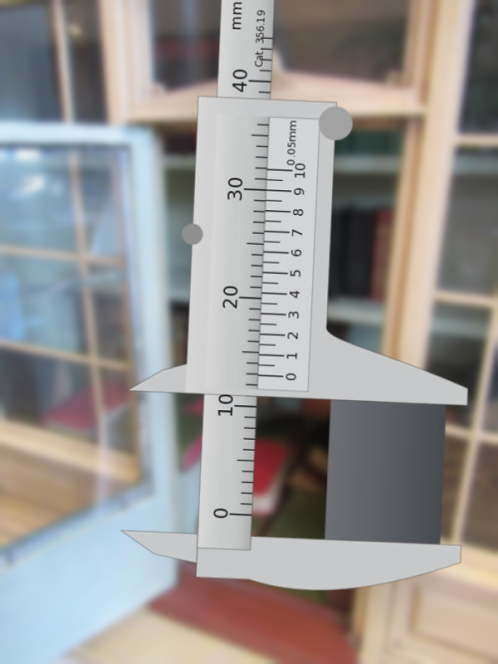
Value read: 12.9 mm
